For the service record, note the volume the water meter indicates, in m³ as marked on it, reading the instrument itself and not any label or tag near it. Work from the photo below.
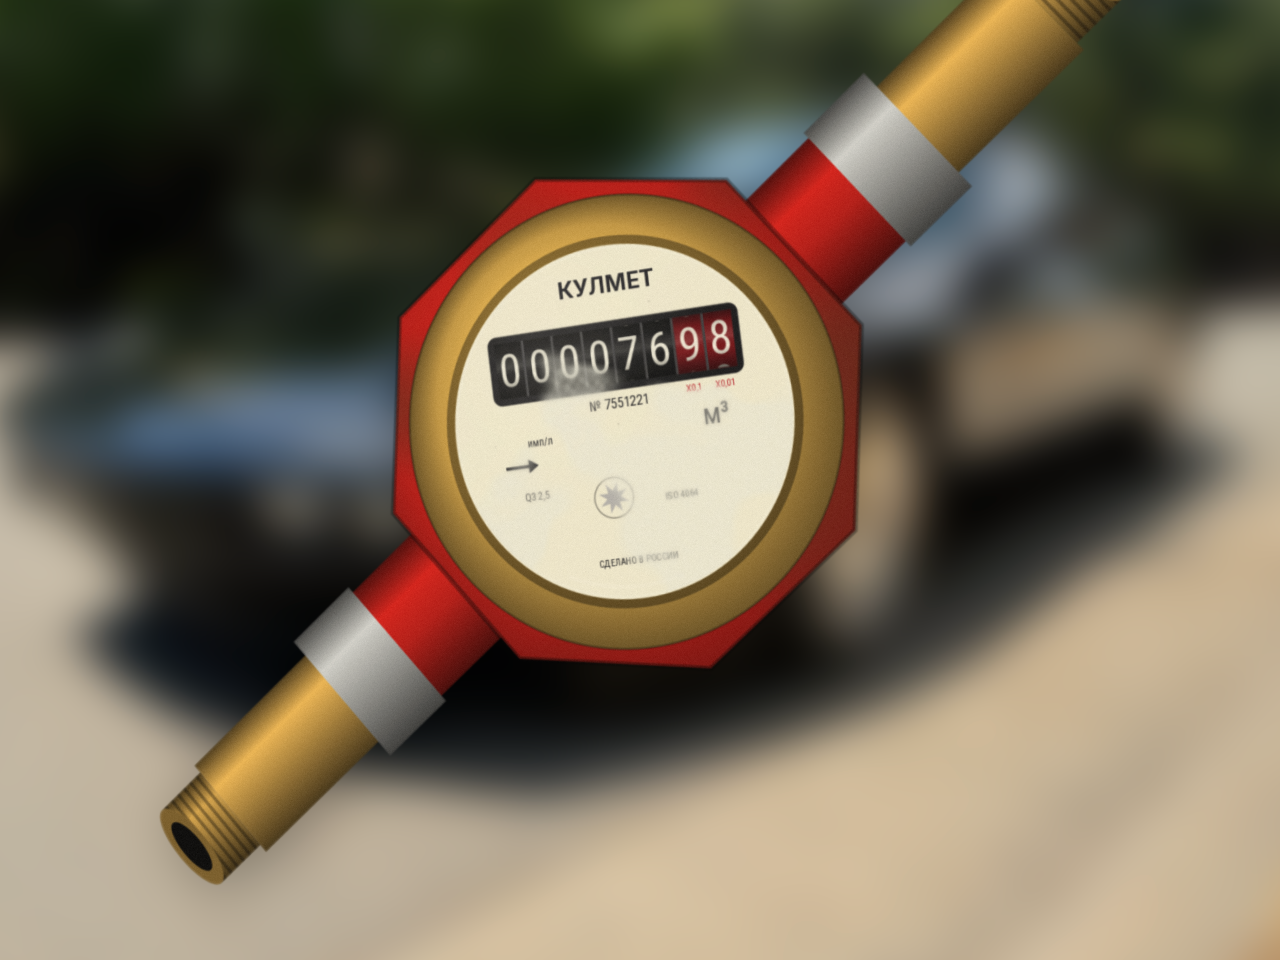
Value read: 76.98 m³
